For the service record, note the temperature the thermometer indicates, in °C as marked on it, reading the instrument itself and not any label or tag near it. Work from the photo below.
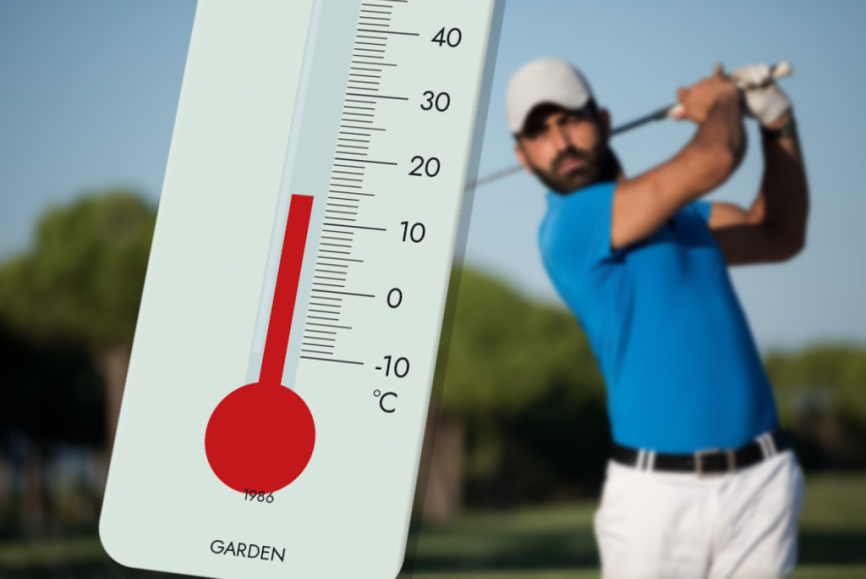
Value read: 14 °C
